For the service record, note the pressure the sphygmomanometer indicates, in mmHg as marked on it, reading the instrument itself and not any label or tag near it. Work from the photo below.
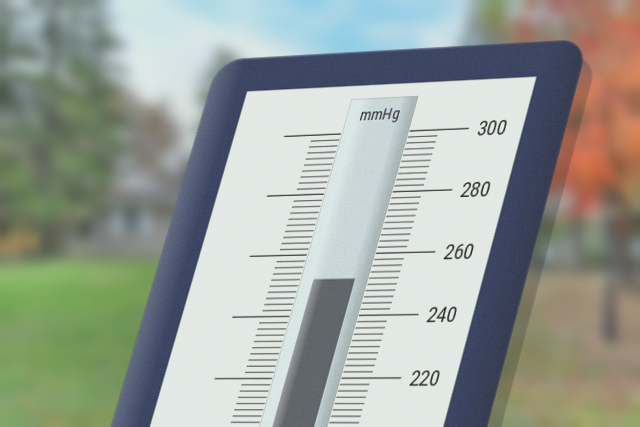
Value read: 252 mmHg
